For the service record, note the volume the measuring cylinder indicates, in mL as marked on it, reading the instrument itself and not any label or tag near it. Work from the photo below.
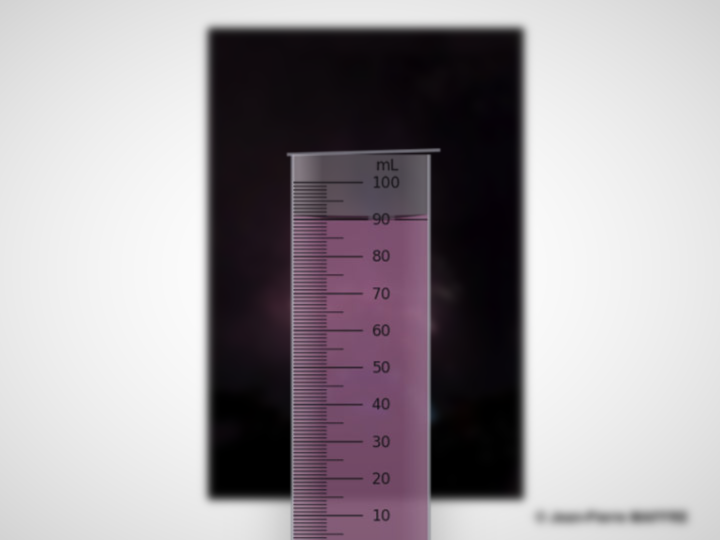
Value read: 90 mL
